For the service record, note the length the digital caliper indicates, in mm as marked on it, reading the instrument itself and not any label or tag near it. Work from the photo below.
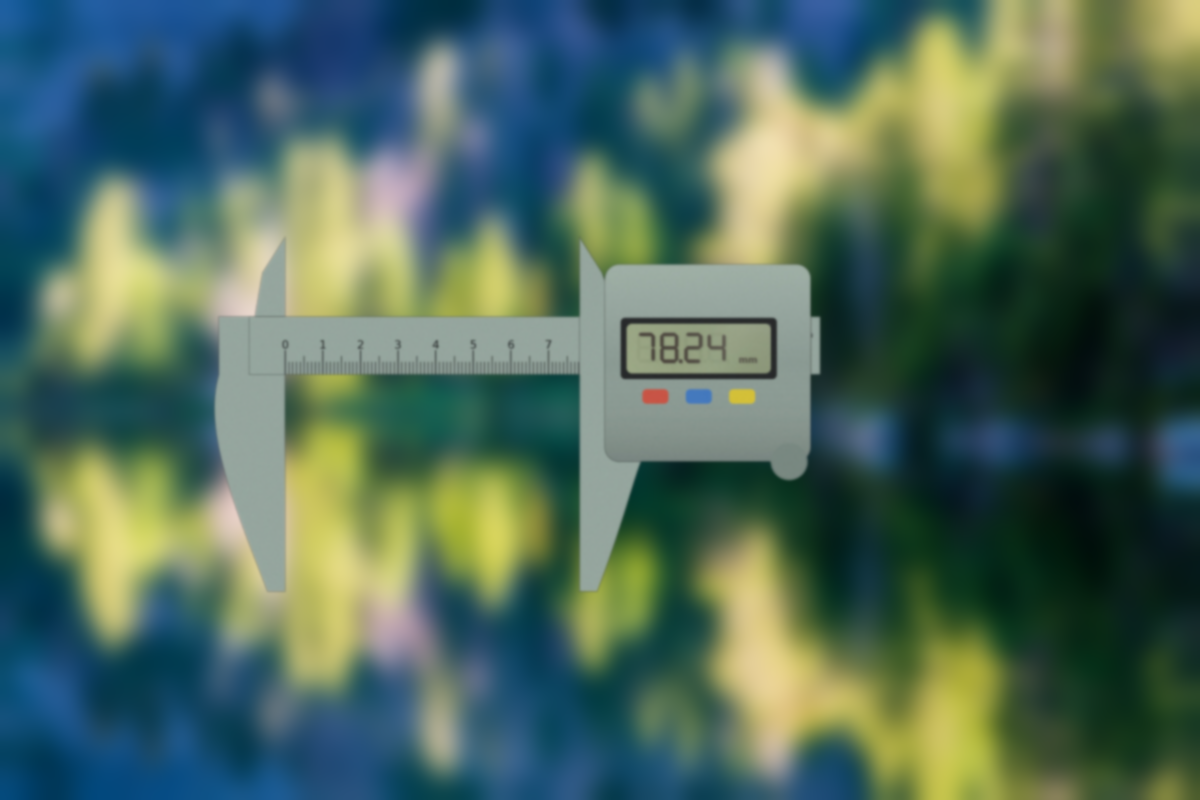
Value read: 78.24 mm
